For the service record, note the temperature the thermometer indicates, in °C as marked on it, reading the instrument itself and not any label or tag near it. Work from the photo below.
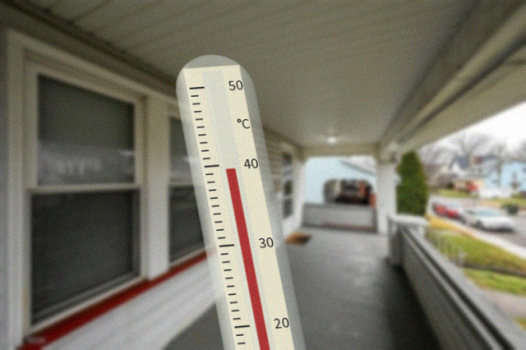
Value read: 39.5 °C
